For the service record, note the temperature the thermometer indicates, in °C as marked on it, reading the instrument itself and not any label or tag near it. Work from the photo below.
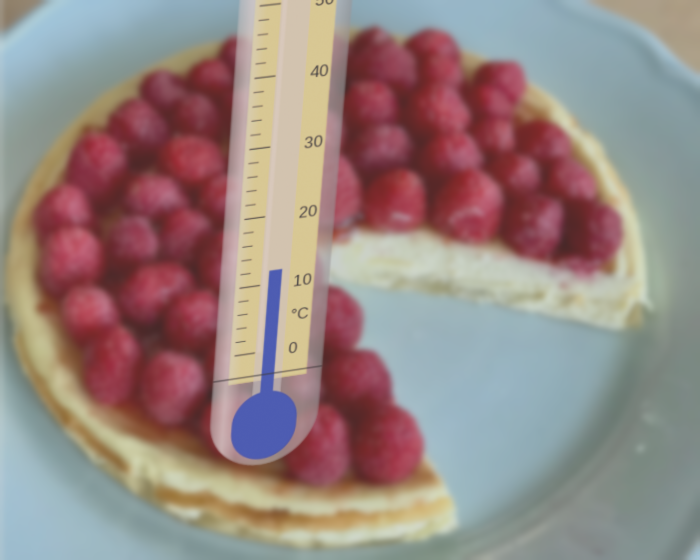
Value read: 12 °C
